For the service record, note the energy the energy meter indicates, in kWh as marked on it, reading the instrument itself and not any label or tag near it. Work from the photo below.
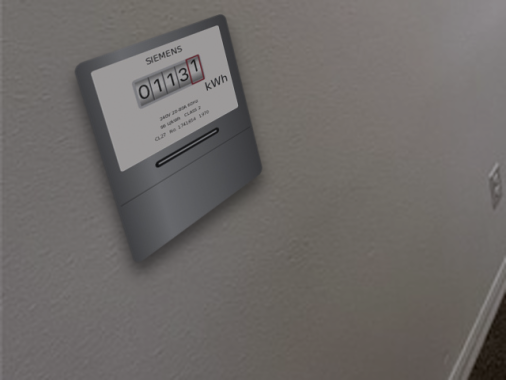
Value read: 113.1 kWh
